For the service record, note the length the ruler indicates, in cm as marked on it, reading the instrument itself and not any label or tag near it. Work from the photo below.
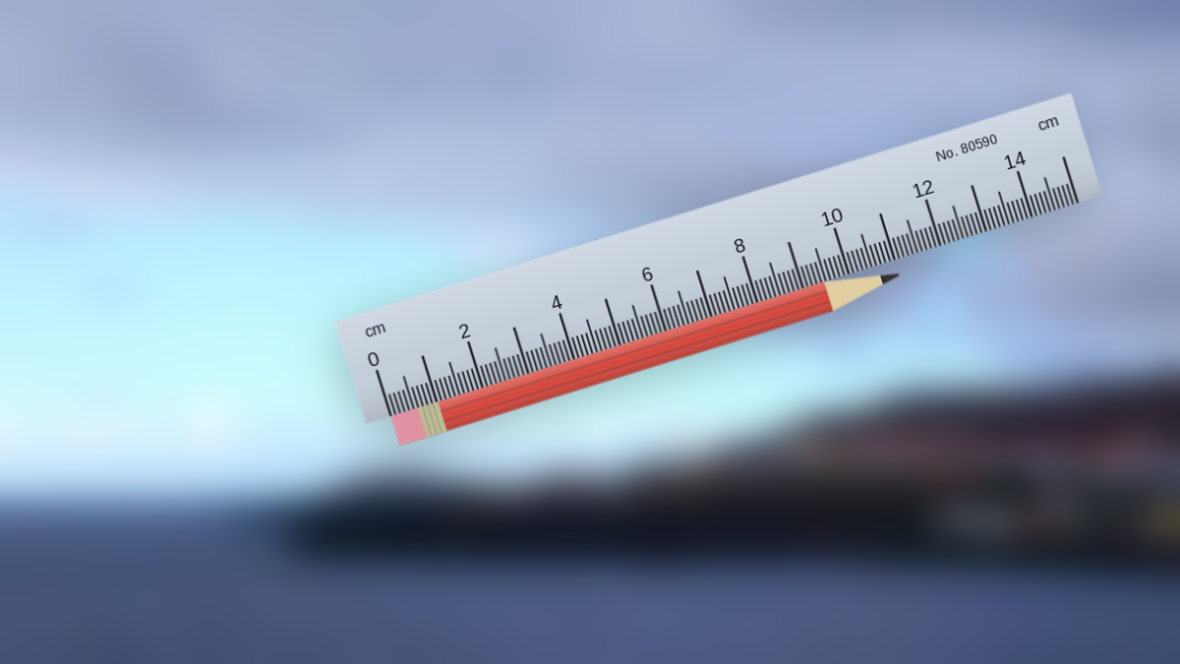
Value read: 11 cm
